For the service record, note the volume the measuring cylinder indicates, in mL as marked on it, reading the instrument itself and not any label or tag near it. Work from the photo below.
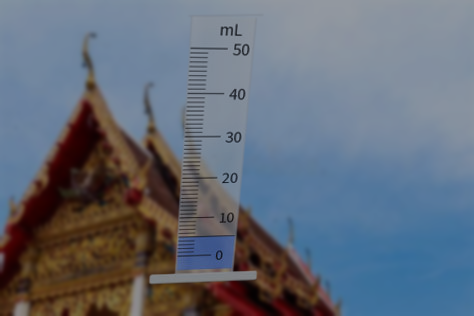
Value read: 5 mL
